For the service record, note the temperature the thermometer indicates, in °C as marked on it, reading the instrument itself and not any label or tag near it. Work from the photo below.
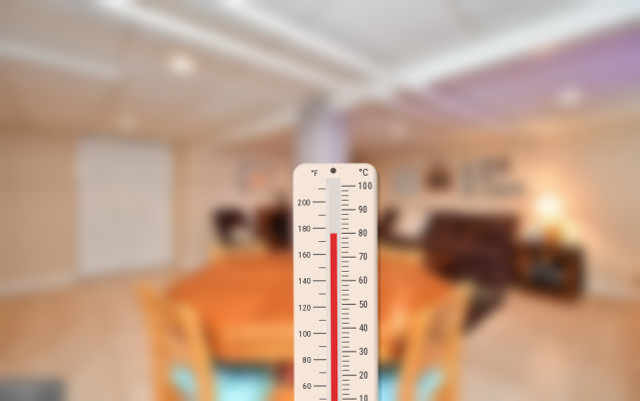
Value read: 80 °C
